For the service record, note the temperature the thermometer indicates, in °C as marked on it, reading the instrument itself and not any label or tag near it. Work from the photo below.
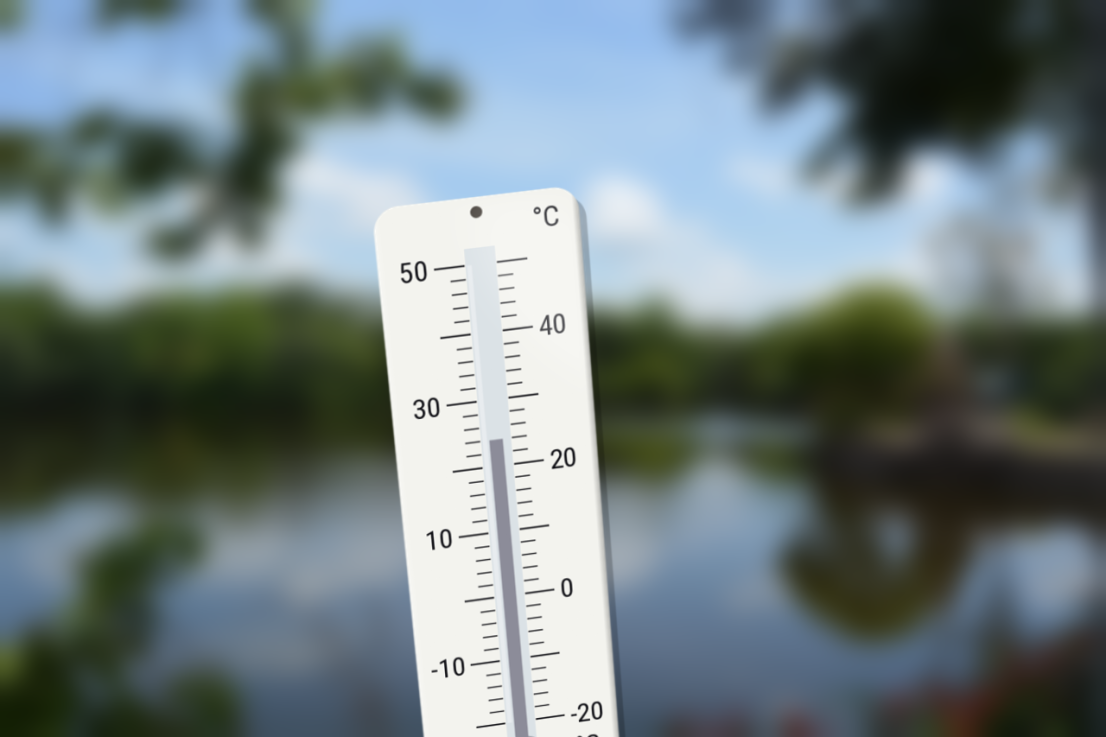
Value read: 24 °C
